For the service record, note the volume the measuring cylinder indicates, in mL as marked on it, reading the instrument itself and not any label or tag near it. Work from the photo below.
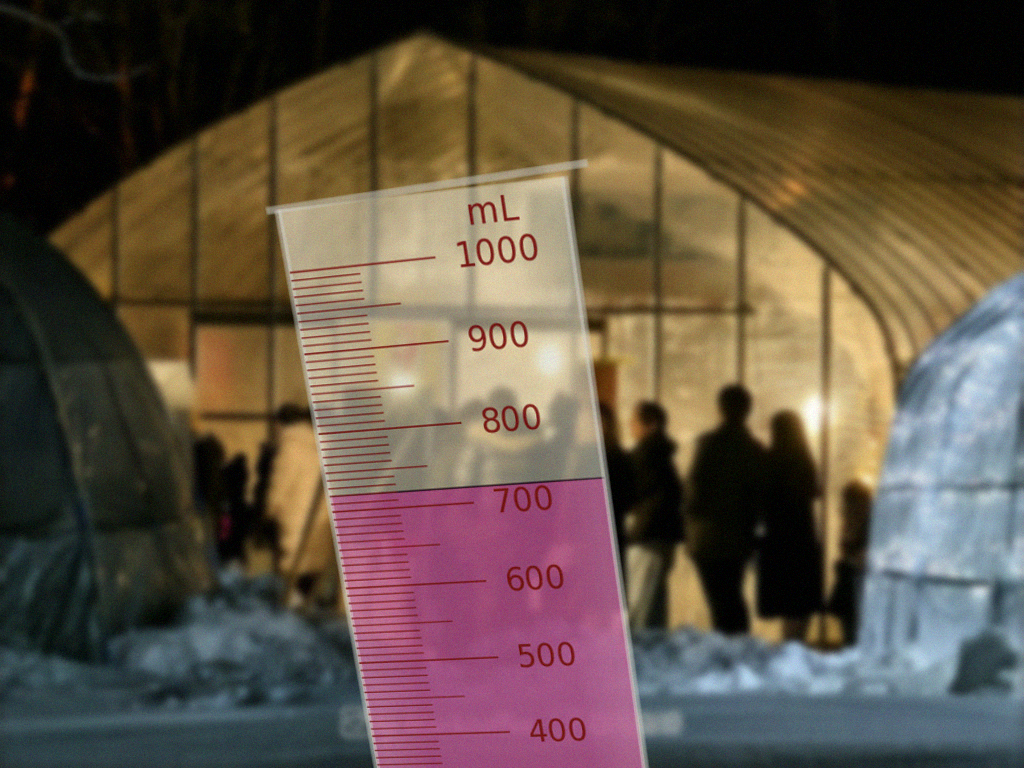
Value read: 720 mL
